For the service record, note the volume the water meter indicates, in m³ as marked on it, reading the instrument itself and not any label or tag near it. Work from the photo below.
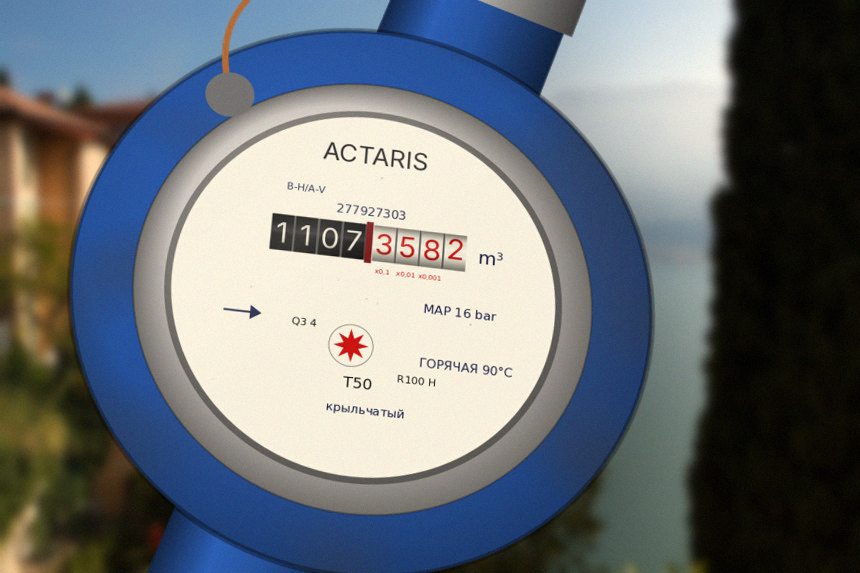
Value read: 1107.3582 m³
